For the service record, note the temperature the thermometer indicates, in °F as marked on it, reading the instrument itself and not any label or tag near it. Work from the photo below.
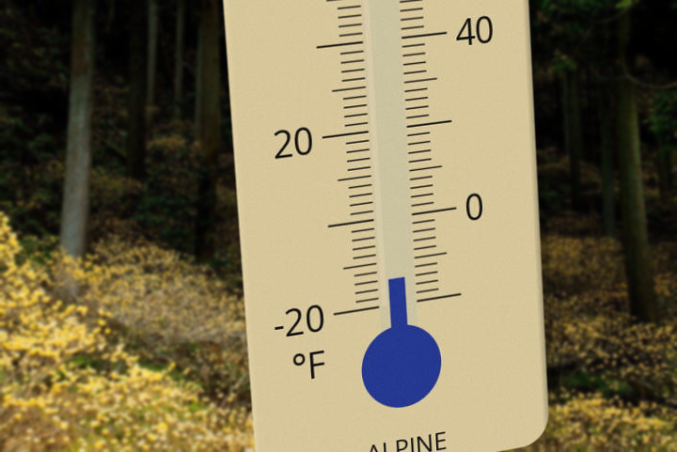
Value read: -14 °F
